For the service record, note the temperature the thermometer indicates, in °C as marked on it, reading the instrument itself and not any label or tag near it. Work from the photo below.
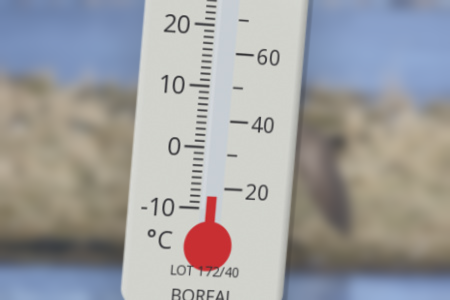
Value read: -8 °C
